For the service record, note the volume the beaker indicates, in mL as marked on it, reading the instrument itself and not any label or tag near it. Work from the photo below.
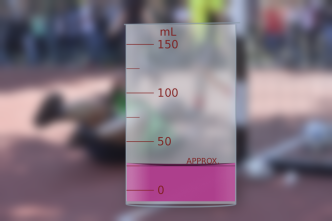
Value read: 25 mL
